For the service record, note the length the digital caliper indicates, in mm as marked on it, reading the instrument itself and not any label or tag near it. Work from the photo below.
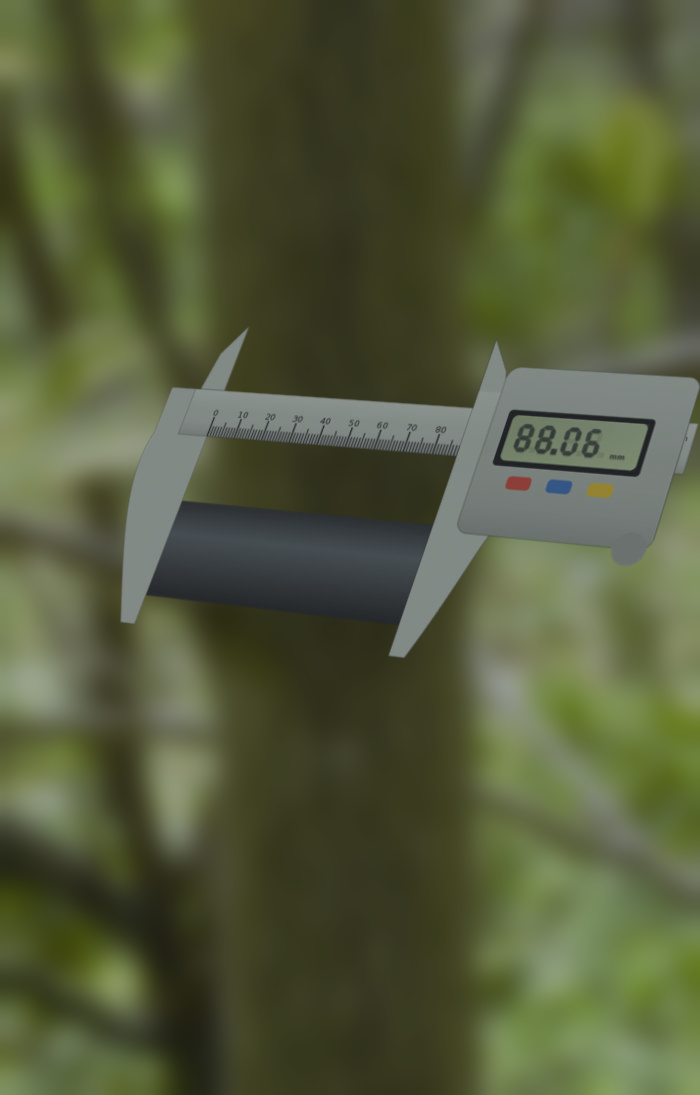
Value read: 88.06 mm
